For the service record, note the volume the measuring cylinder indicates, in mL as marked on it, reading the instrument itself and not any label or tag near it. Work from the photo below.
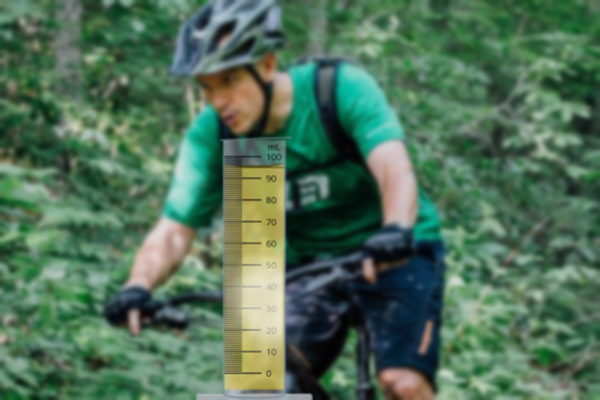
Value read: 95 mL
